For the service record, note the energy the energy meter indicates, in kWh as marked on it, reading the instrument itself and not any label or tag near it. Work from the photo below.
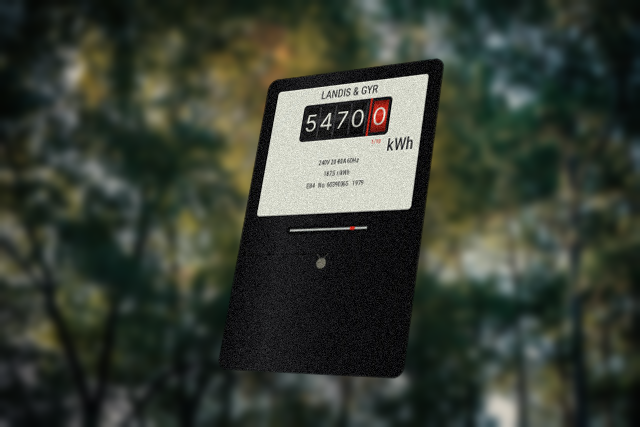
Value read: 5470.0 kWh
